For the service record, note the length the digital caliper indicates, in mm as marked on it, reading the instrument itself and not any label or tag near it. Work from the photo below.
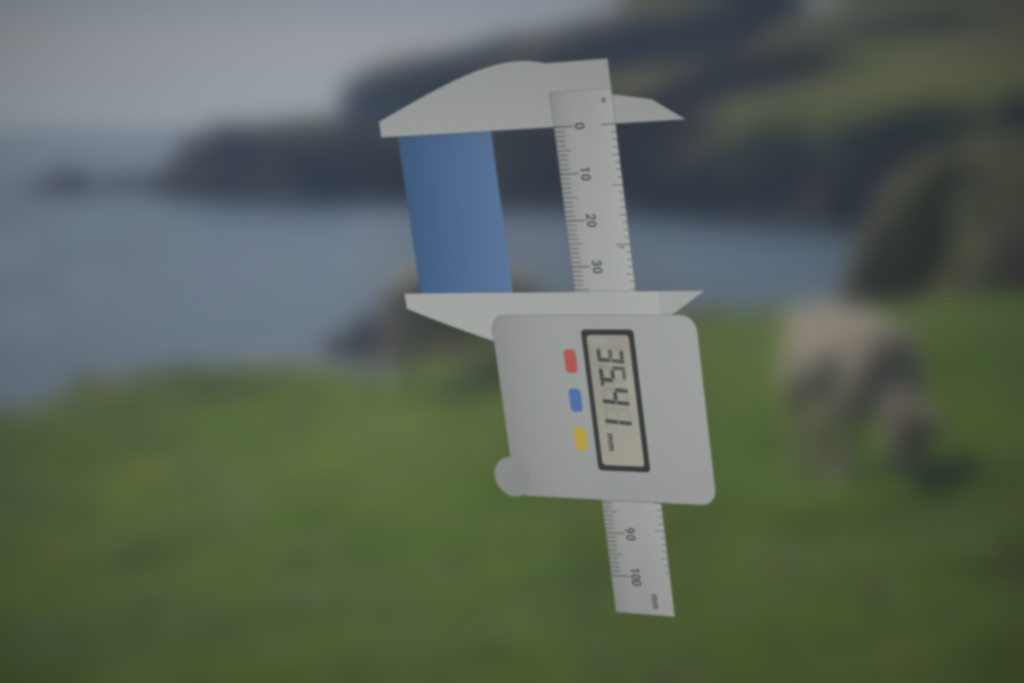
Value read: 35.41 mm
